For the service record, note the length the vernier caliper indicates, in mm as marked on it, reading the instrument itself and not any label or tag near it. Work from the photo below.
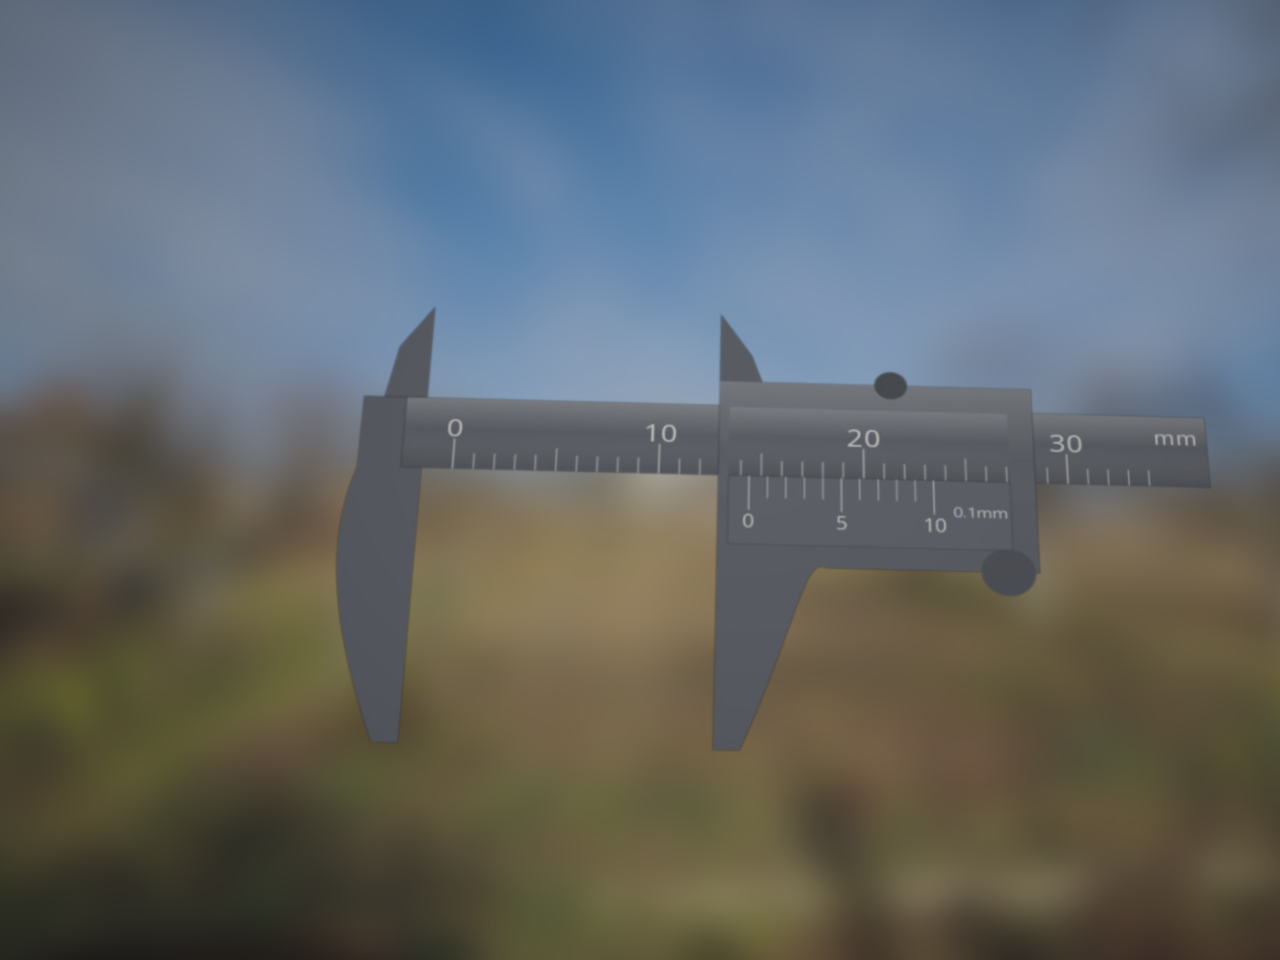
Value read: 14.4 mm
